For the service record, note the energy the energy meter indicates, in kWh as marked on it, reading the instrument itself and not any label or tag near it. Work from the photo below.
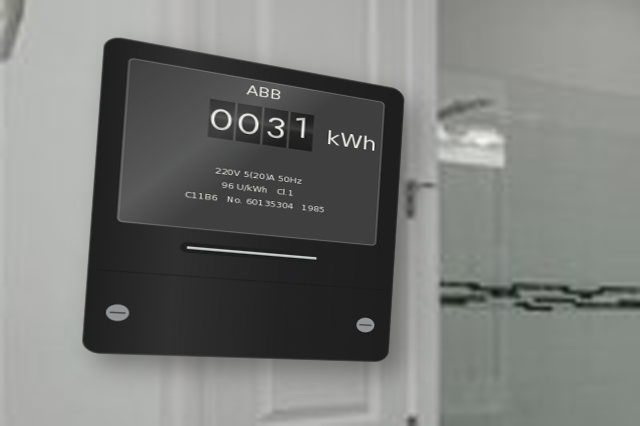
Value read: 31 kWh
